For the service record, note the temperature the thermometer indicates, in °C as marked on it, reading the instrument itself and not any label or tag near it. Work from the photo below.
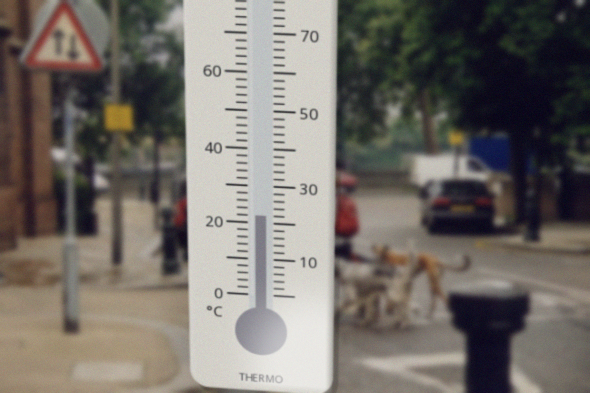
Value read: 22 °C
